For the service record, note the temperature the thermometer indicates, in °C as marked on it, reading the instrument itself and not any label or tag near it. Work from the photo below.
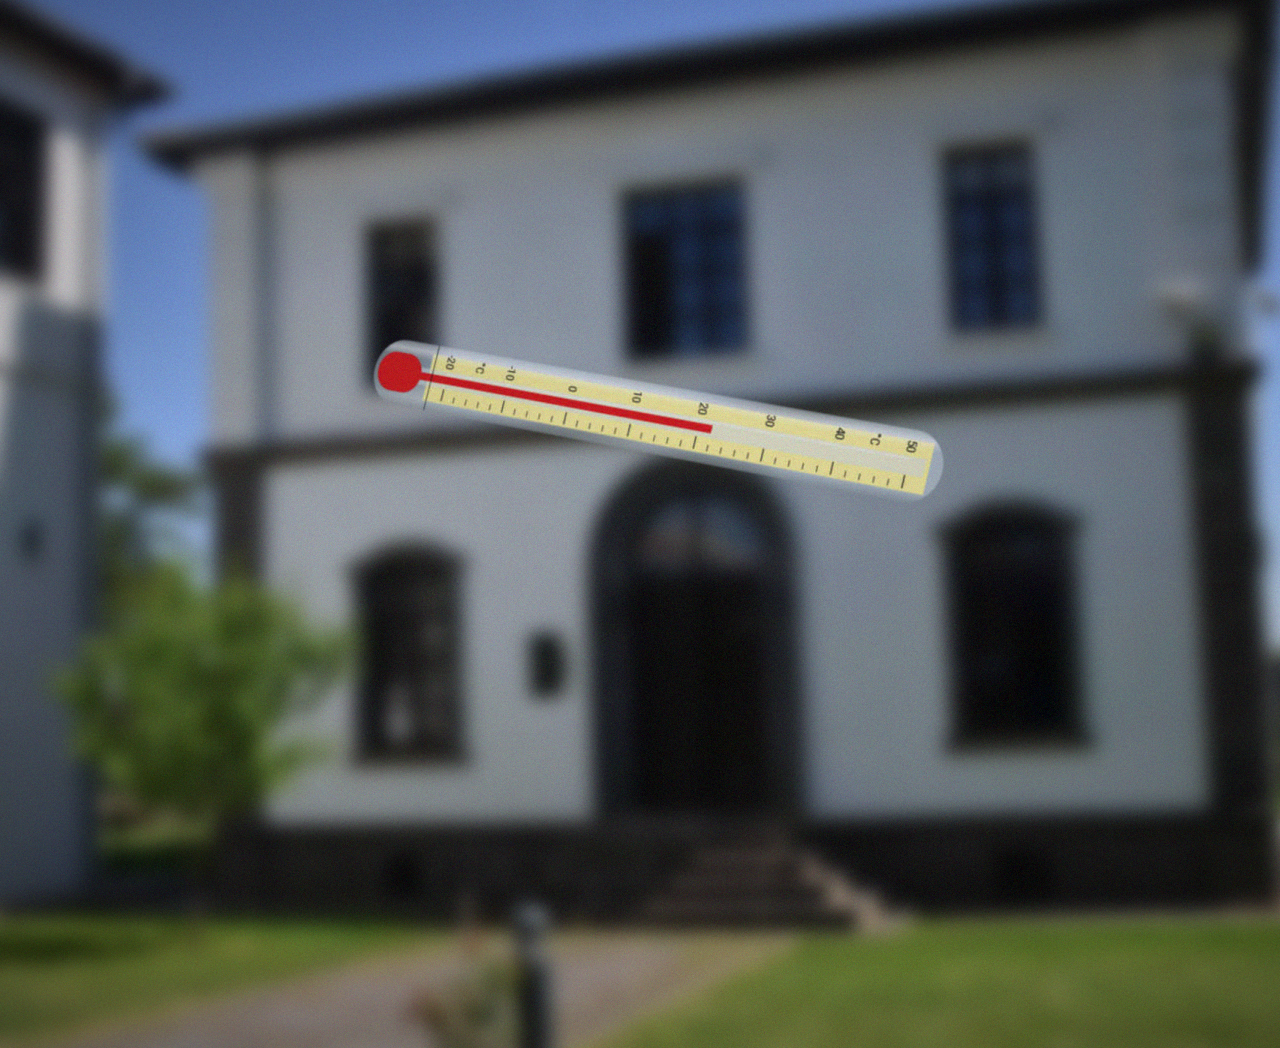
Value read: 22 °C
